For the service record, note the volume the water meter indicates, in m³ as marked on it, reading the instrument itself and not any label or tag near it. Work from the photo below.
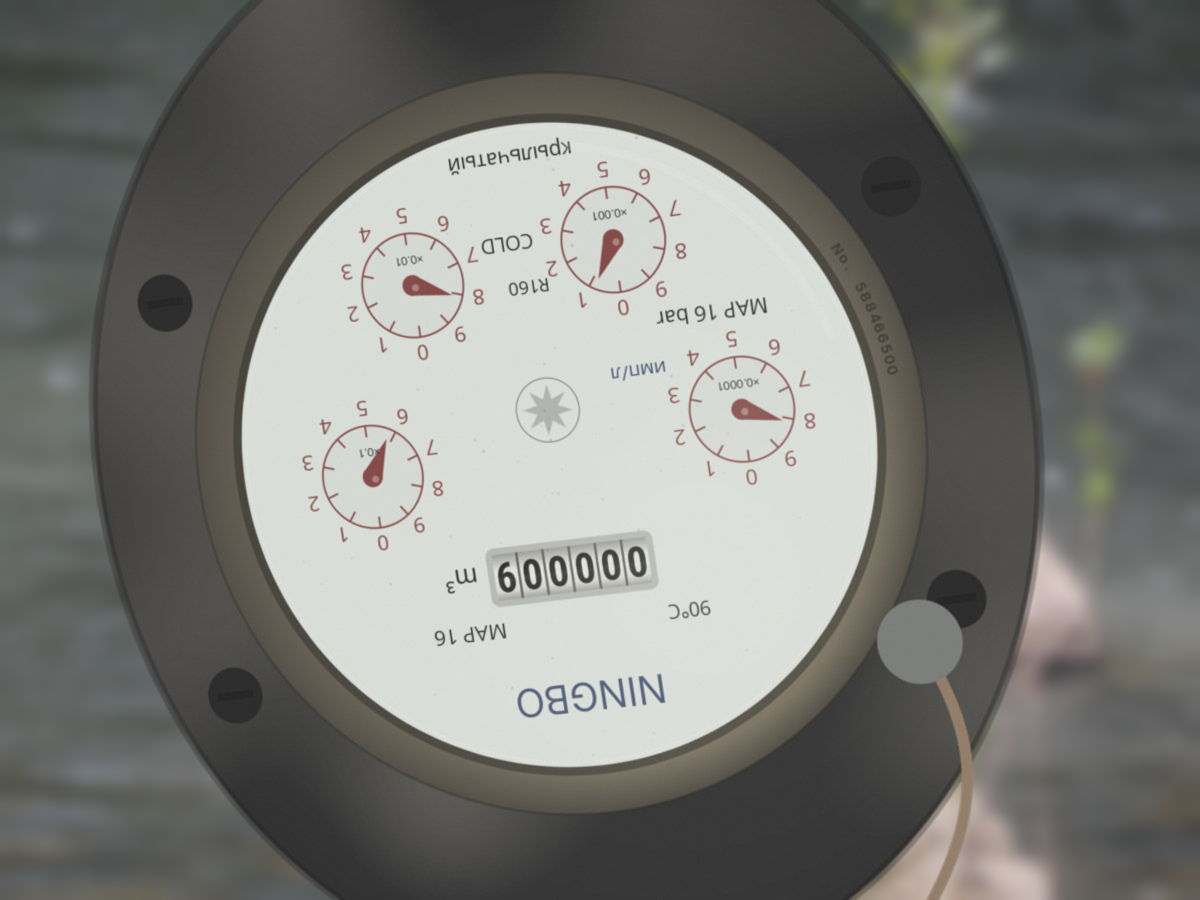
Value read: 9.5808 m³
